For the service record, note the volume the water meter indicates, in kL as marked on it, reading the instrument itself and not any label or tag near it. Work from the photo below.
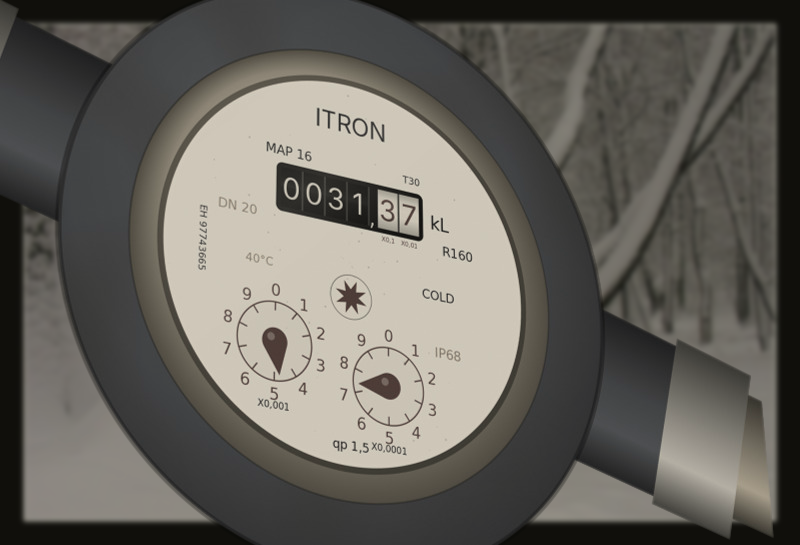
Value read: 31.3747 kL
